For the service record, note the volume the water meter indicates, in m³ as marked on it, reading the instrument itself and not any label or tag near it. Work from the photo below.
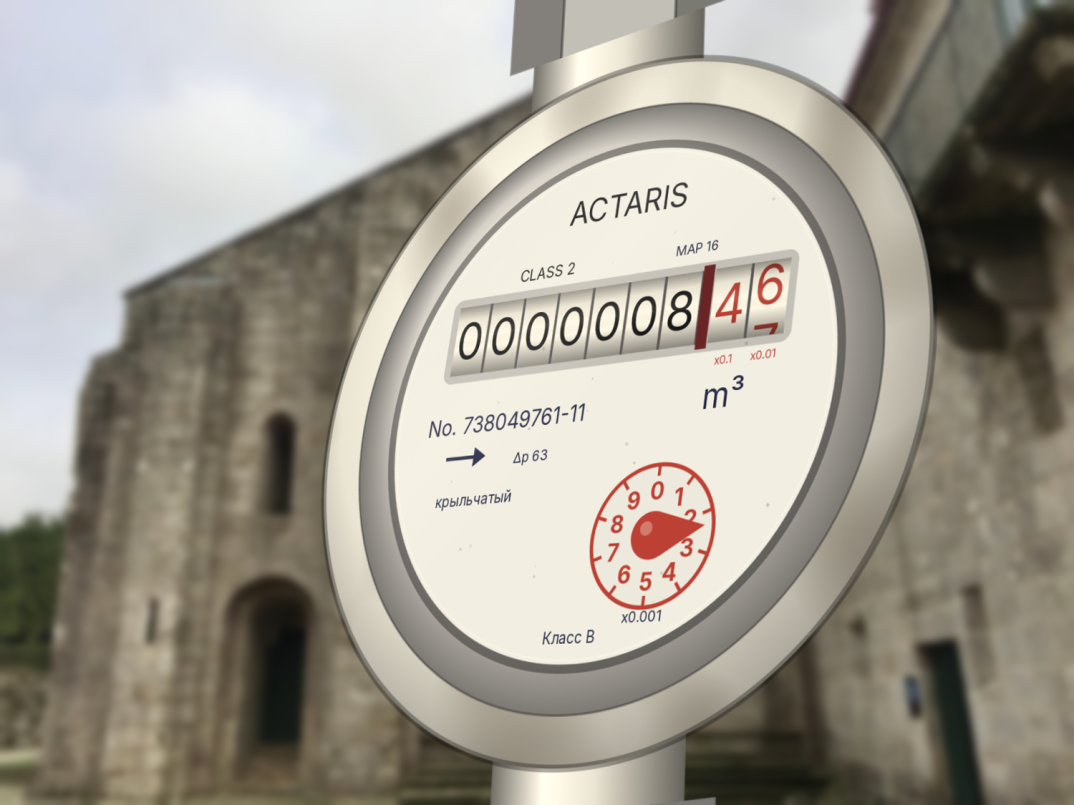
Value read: 8.462 m³
